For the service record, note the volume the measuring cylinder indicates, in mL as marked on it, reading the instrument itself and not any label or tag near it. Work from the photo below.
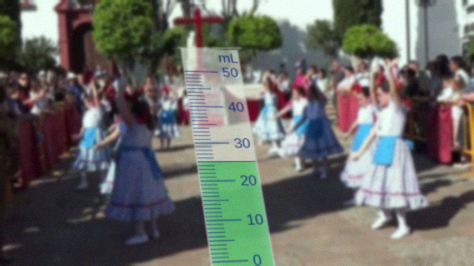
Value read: 25 mL
